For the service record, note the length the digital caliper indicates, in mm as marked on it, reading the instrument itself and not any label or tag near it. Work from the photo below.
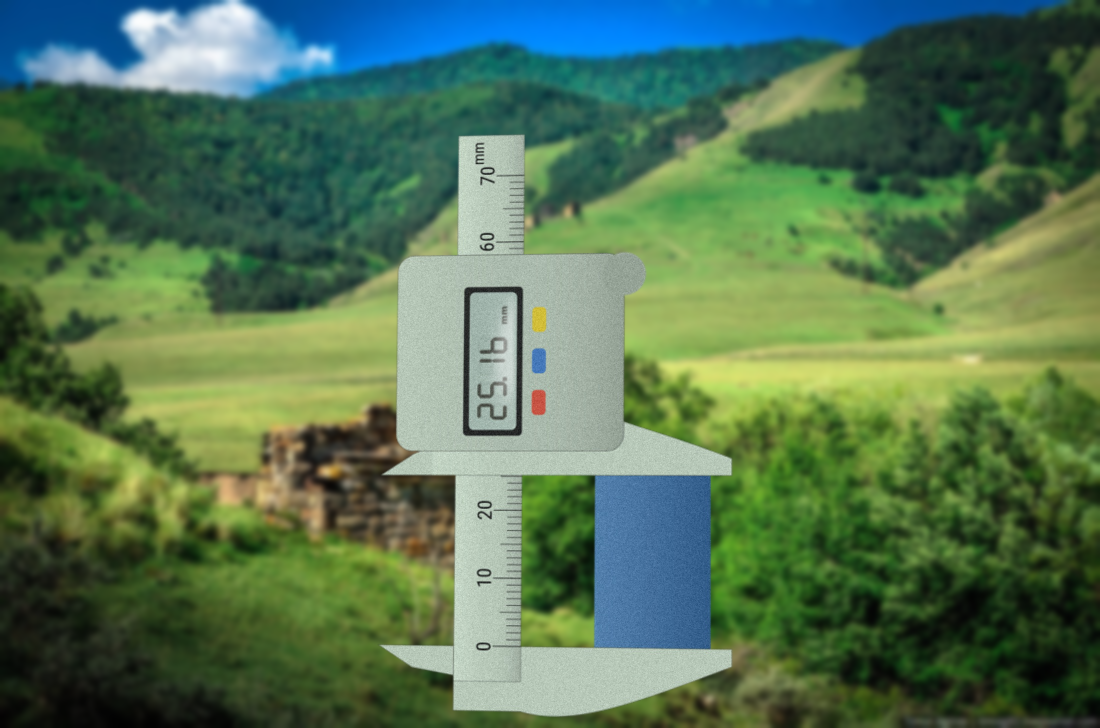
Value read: 25.16 mm
